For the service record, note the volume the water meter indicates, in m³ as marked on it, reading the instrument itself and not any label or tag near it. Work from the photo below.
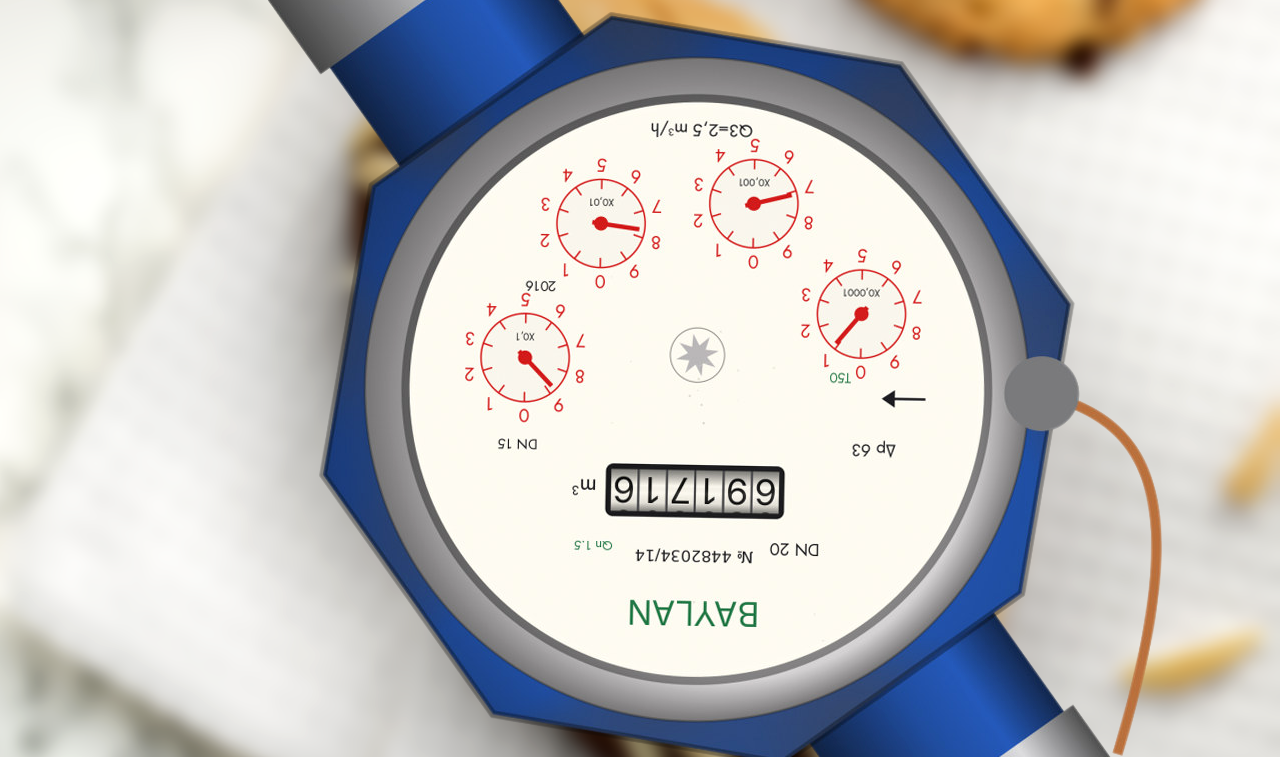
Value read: 691716.8771 m³
